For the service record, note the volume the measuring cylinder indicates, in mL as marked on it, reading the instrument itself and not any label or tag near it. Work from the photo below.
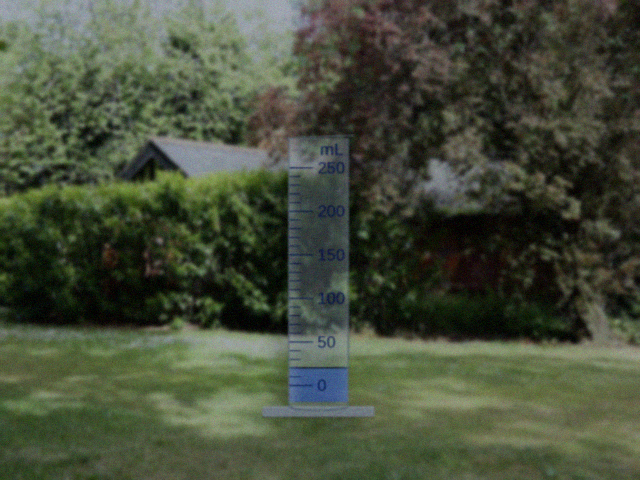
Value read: 20 mL
